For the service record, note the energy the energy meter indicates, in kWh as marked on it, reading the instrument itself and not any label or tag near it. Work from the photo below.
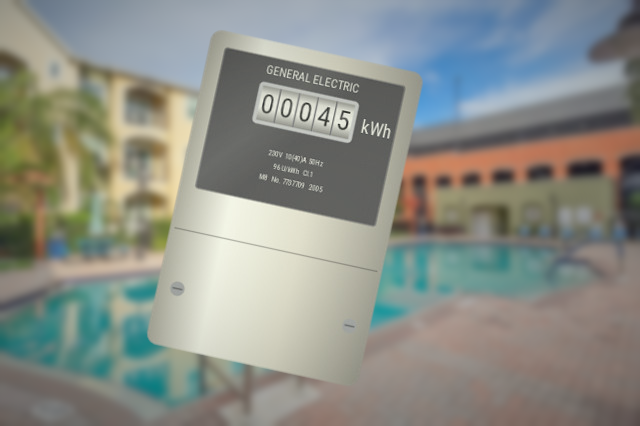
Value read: 45 kWh
